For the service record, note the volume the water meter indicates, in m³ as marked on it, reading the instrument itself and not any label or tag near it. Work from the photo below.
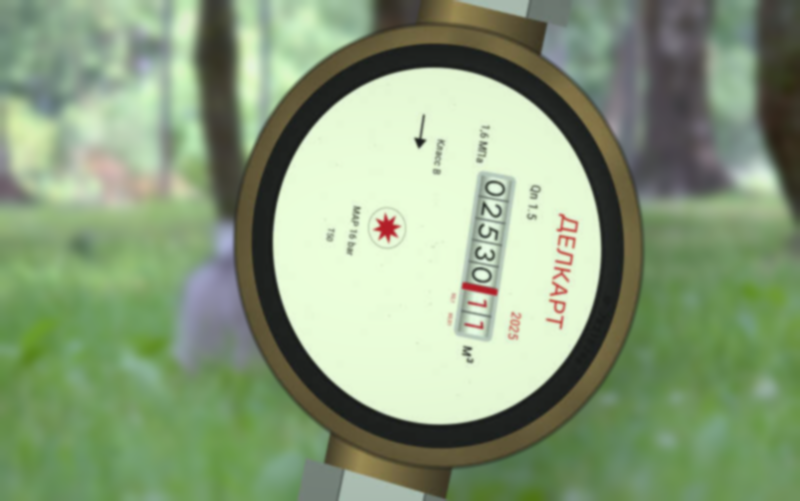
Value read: 2530.11 m³
